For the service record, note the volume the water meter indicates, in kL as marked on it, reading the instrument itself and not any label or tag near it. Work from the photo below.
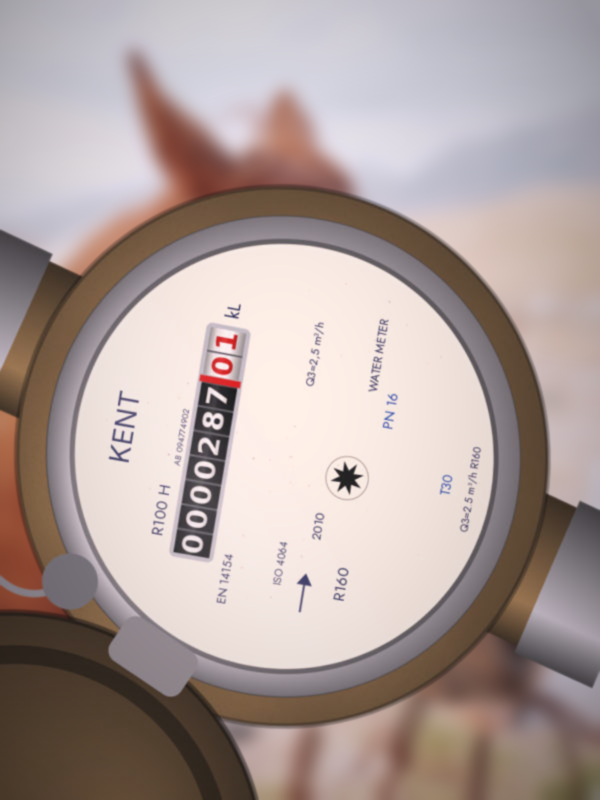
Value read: 287.01 kL
